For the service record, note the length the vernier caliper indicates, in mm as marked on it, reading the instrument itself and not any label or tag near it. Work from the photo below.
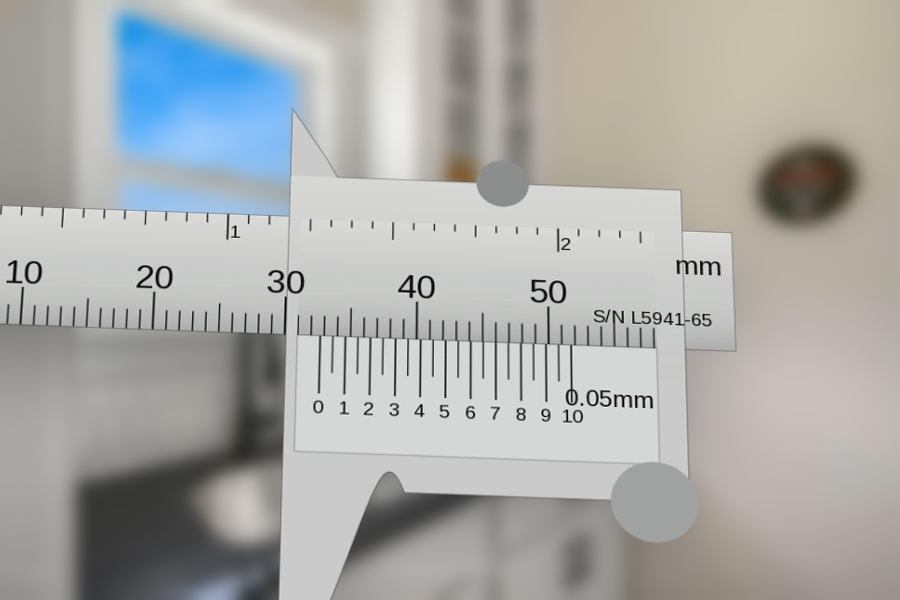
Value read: 32.7 mm
